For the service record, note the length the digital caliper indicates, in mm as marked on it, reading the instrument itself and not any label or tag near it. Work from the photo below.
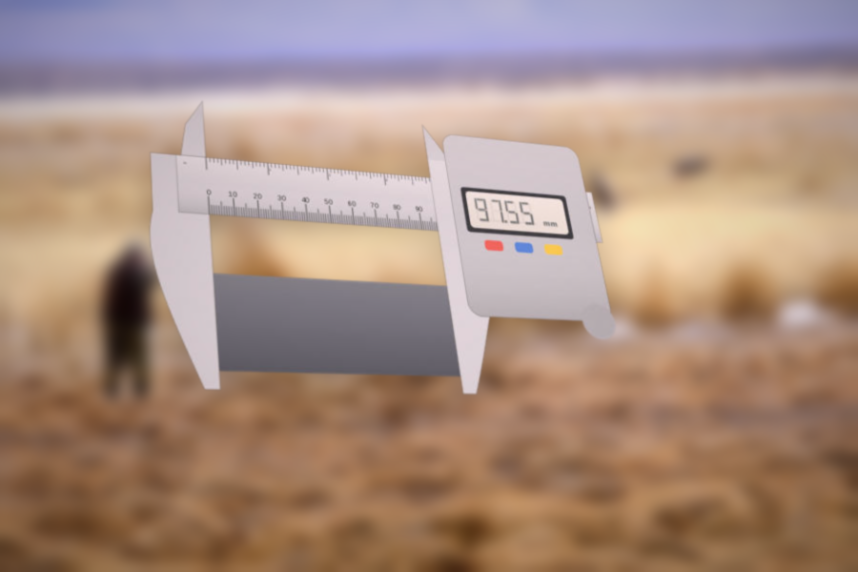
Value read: 97.55 mm
